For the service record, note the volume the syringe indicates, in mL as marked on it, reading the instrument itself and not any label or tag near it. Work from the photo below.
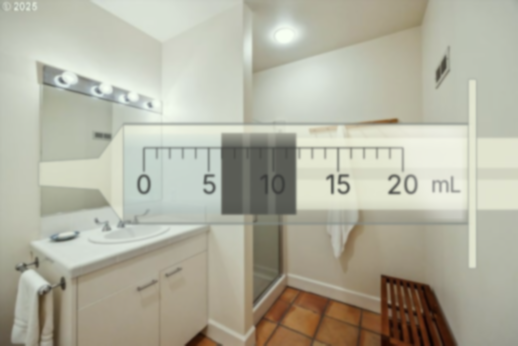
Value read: 6 mL
